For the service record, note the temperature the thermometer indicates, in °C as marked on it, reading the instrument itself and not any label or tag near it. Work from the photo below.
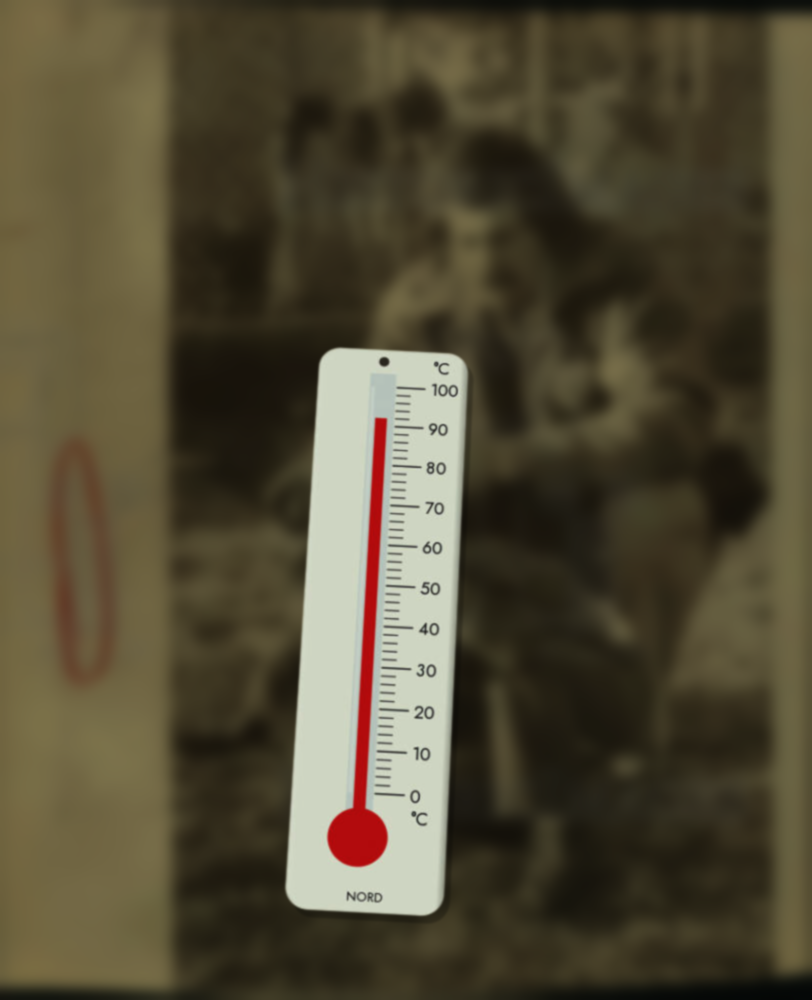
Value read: 92 °C
